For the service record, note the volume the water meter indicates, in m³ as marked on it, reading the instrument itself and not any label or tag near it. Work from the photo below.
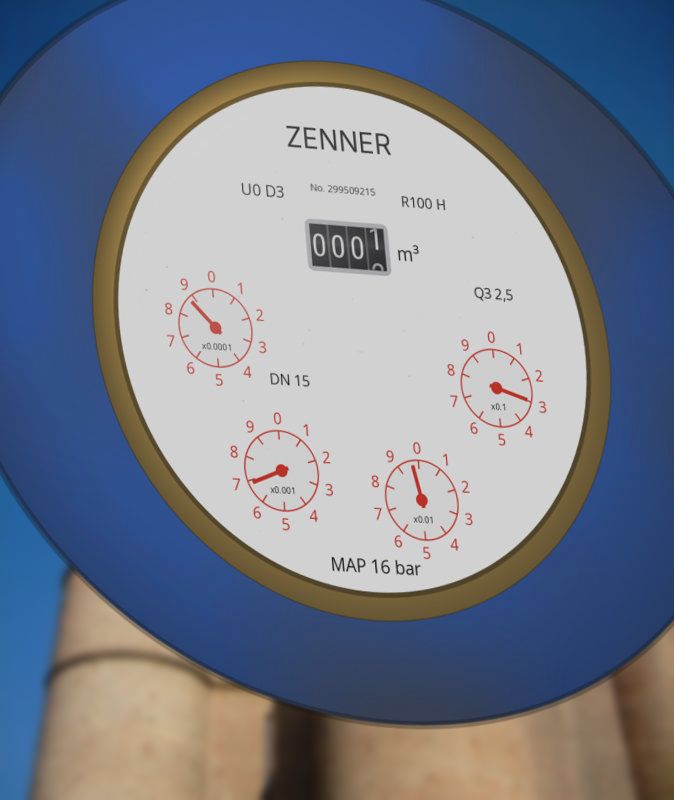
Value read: 1.2968 m³
